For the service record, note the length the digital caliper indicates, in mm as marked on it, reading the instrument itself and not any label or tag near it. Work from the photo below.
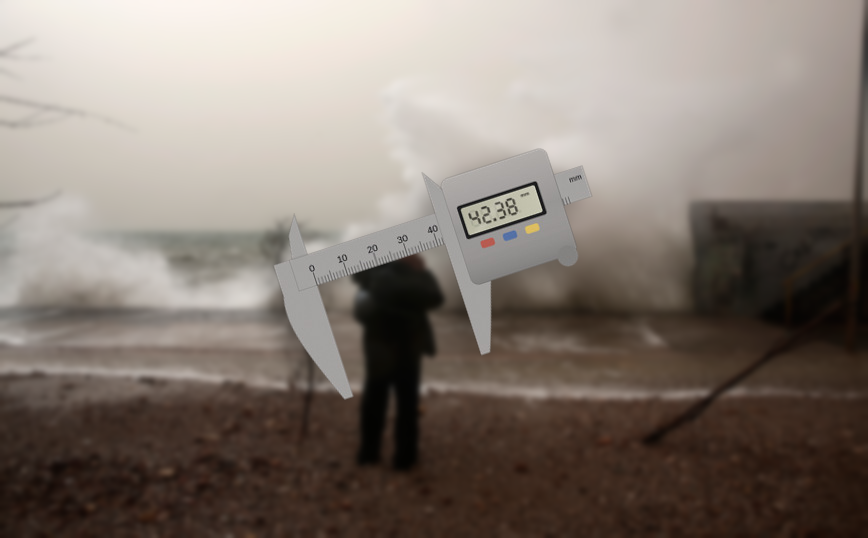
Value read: 42.38 mm
